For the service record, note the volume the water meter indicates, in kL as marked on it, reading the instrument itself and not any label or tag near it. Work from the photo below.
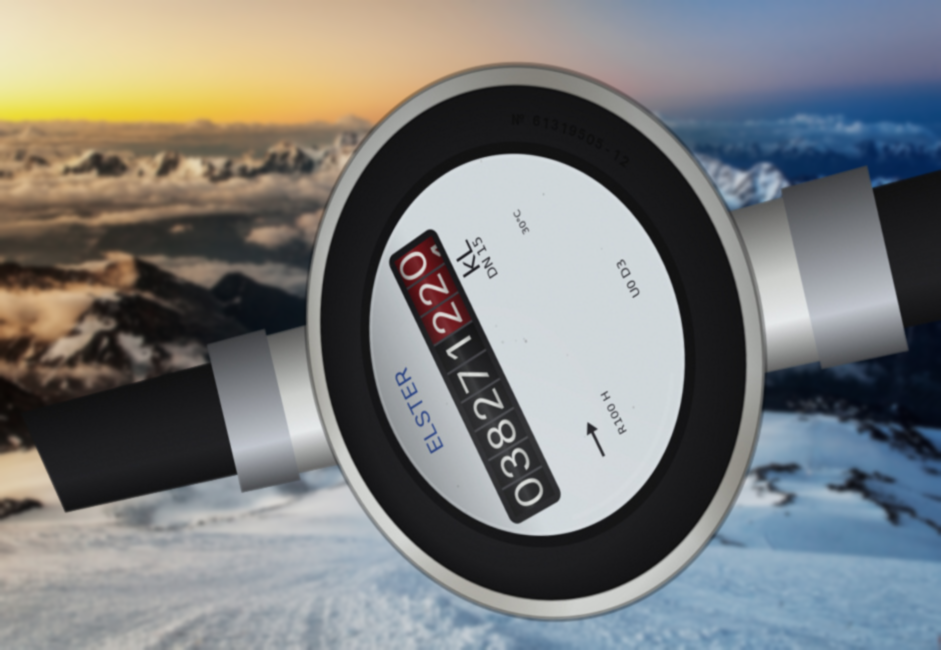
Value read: 38271.220 kL
